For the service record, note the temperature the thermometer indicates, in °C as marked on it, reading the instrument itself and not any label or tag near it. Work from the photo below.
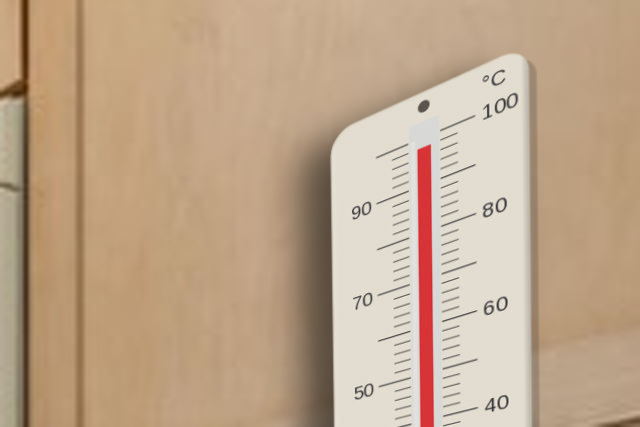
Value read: 98 °C
